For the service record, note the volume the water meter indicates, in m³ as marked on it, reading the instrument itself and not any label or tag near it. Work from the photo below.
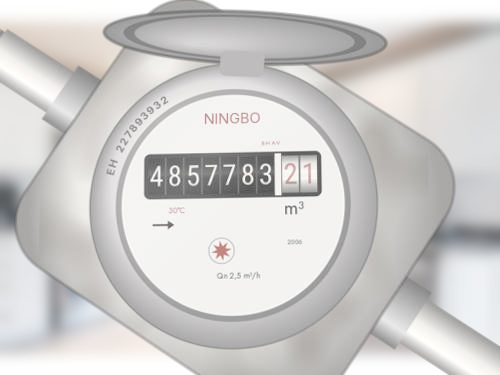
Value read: 4857783.21 m³
